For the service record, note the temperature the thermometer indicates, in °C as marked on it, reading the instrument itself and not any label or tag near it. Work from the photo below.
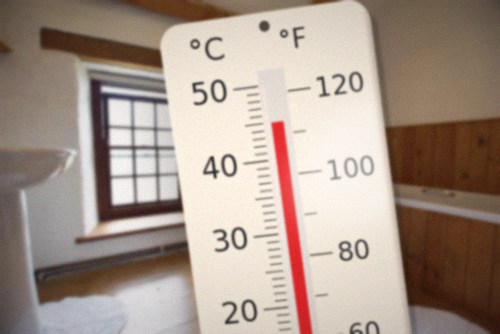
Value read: 45 °C
